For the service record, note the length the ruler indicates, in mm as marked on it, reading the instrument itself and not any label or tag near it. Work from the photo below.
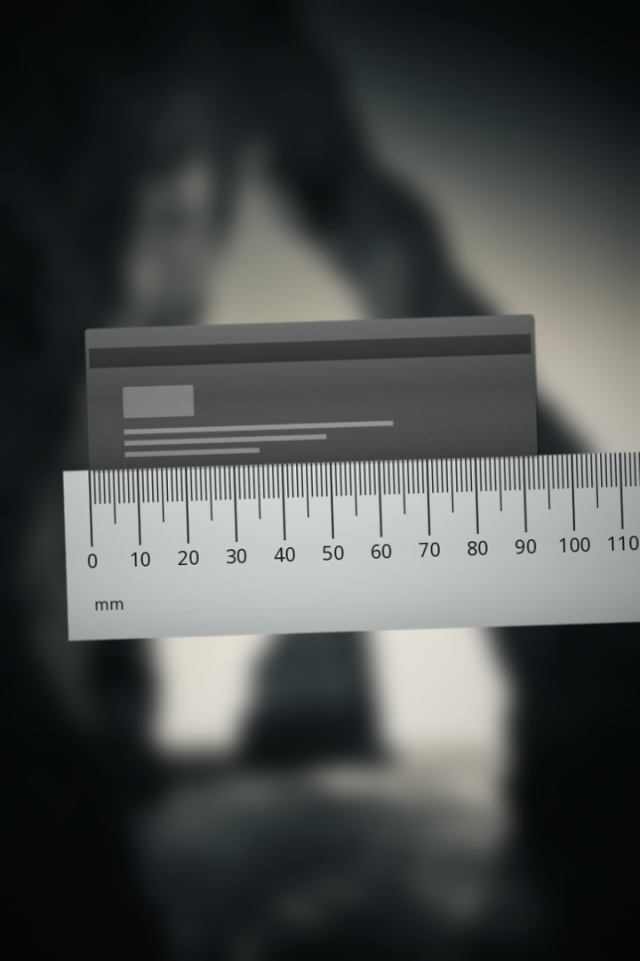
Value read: 93 mm
